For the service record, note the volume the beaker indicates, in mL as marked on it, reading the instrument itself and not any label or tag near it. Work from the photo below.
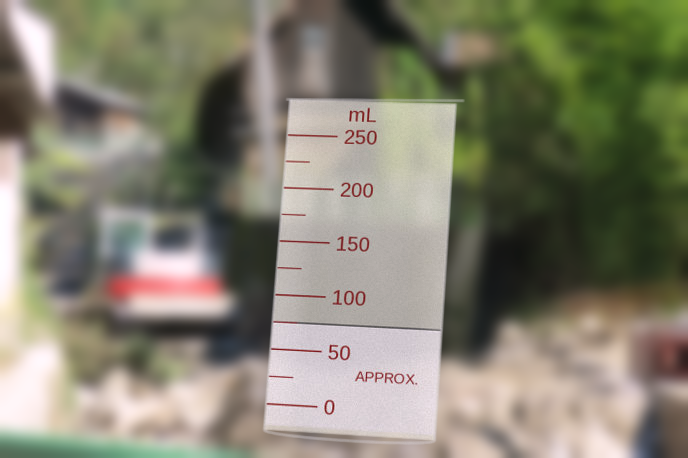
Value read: 75 mL
